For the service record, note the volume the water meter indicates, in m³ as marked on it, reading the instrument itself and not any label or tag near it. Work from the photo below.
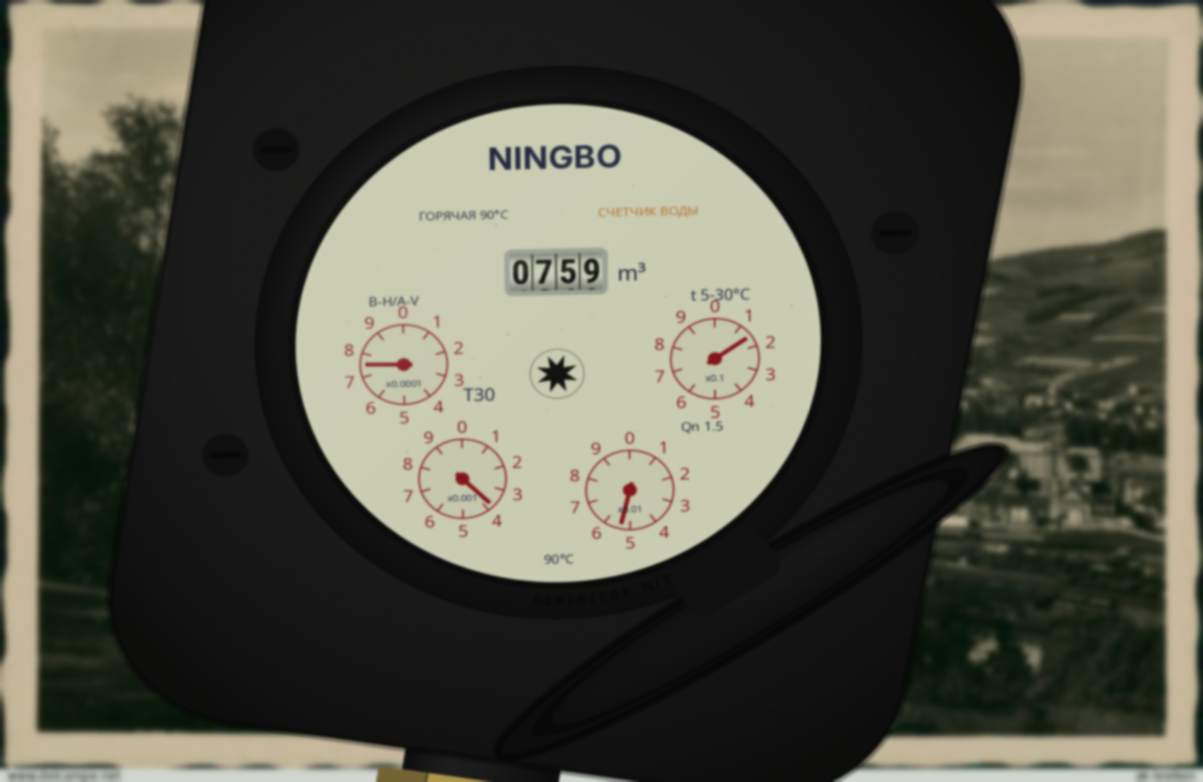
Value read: 759.1537 m³
